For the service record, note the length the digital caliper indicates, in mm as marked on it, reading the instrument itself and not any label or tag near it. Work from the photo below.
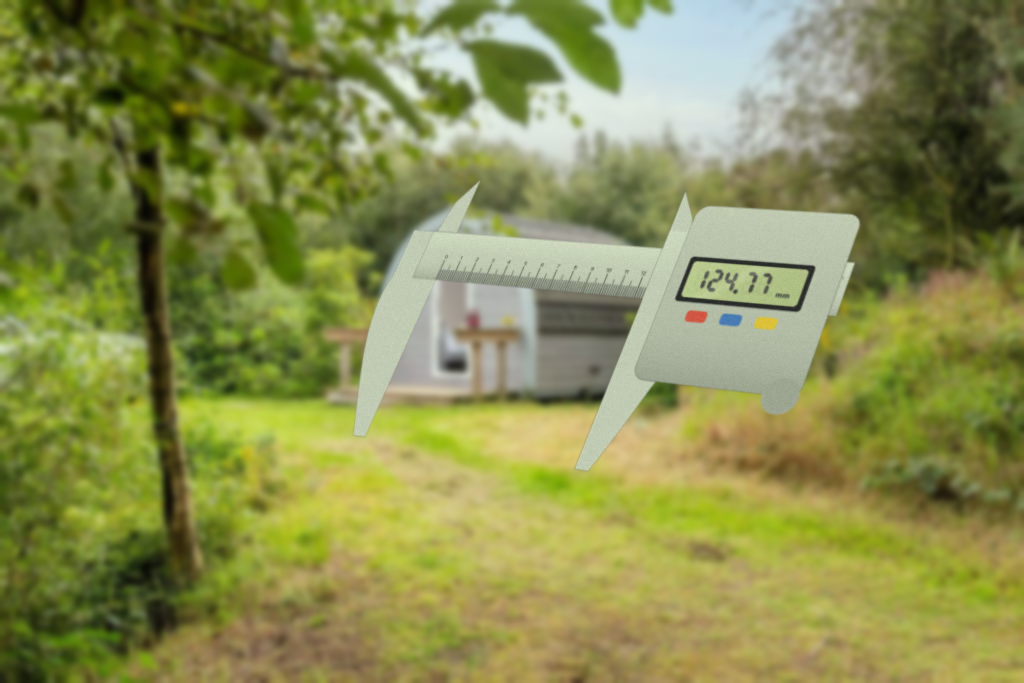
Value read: 124.77 mm
